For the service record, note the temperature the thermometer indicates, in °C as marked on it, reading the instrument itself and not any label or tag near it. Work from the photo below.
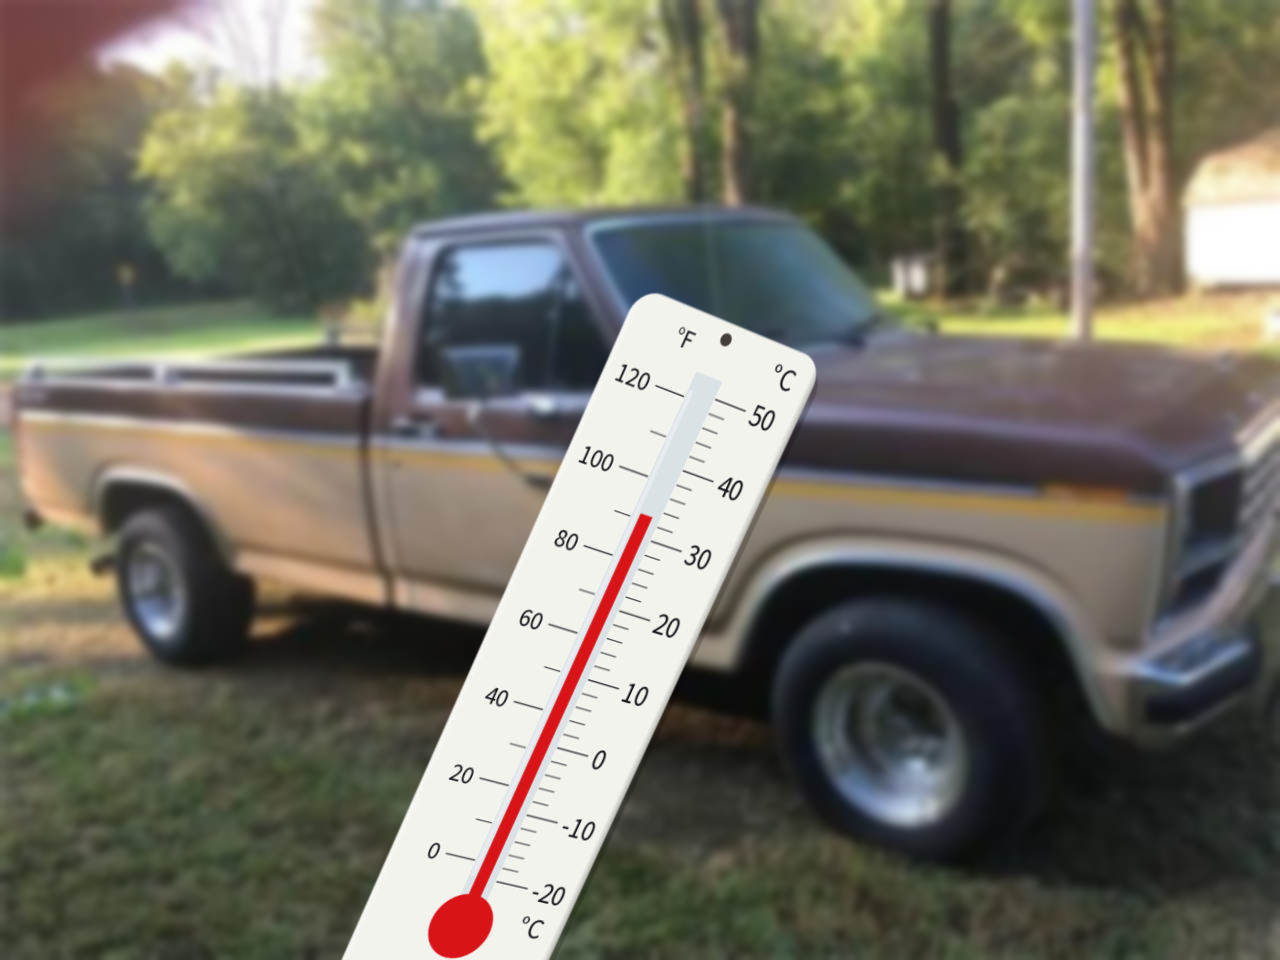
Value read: 33 °C
